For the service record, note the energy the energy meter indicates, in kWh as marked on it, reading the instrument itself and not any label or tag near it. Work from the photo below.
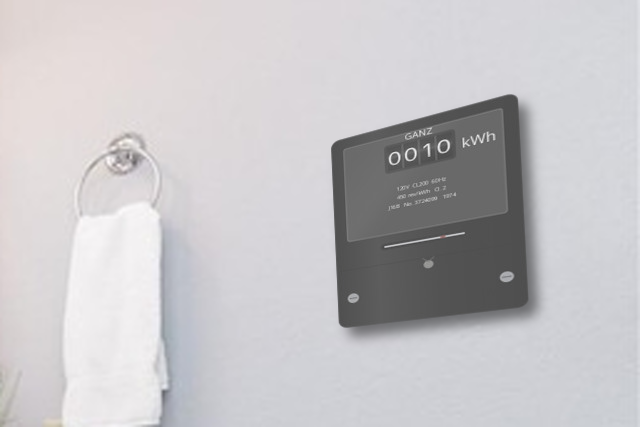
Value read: 10 kWh
